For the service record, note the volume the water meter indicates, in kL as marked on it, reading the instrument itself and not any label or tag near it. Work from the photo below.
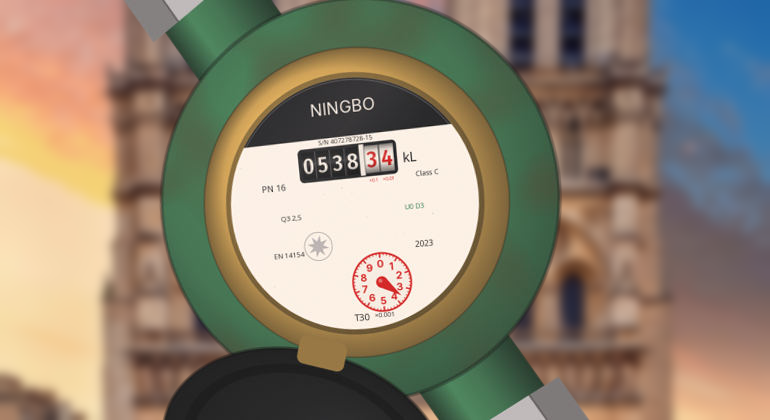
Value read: 538.343 kL
